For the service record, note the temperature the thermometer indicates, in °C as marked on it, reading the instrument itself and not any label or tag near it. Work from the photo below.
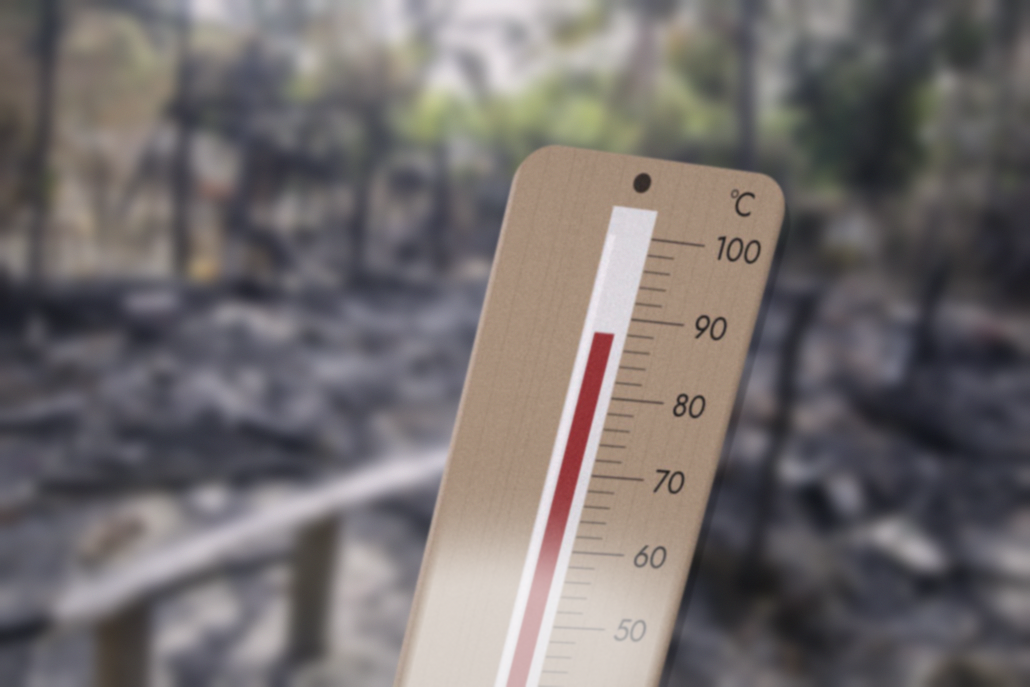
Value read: 88 °C
